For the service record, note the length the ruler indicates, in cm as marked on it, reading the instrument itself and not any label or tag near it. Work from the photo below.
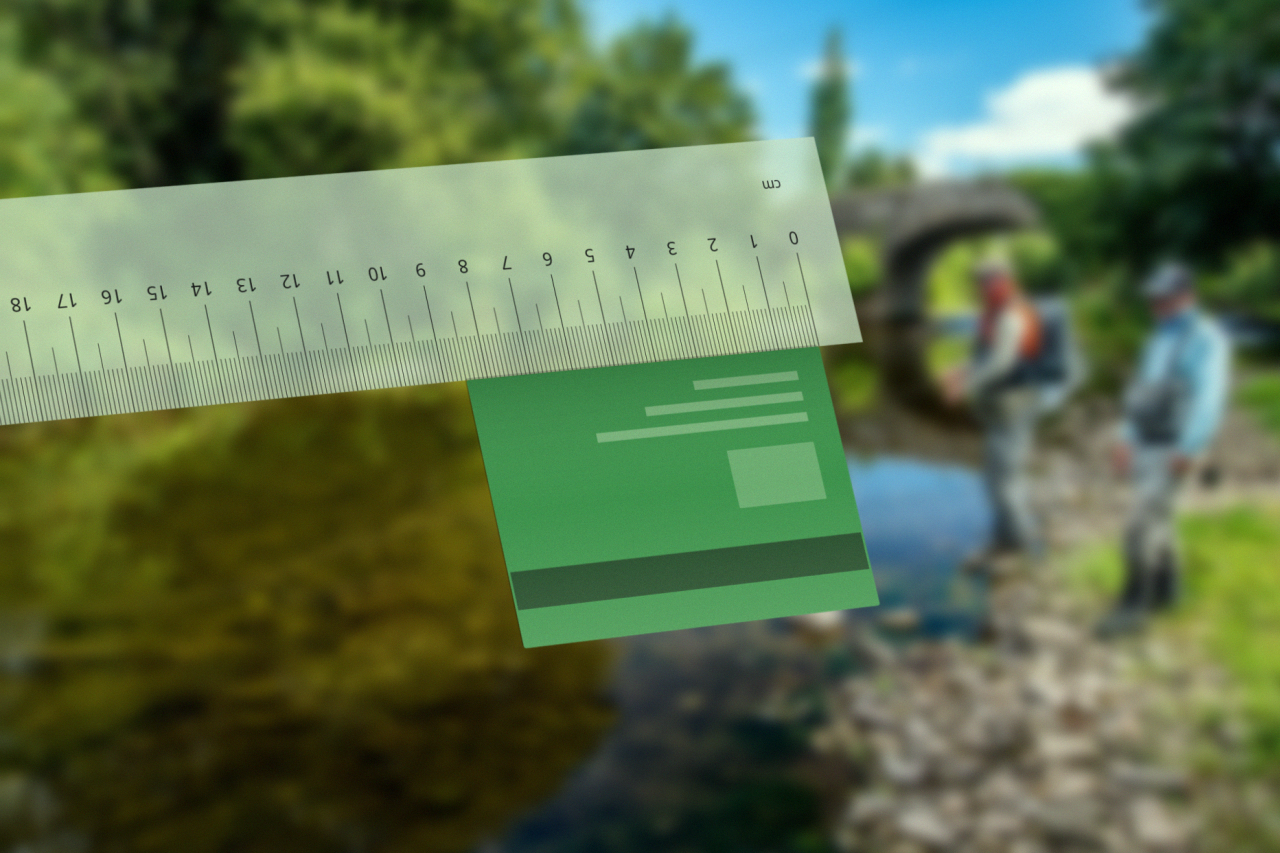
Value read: 8.5 cm
